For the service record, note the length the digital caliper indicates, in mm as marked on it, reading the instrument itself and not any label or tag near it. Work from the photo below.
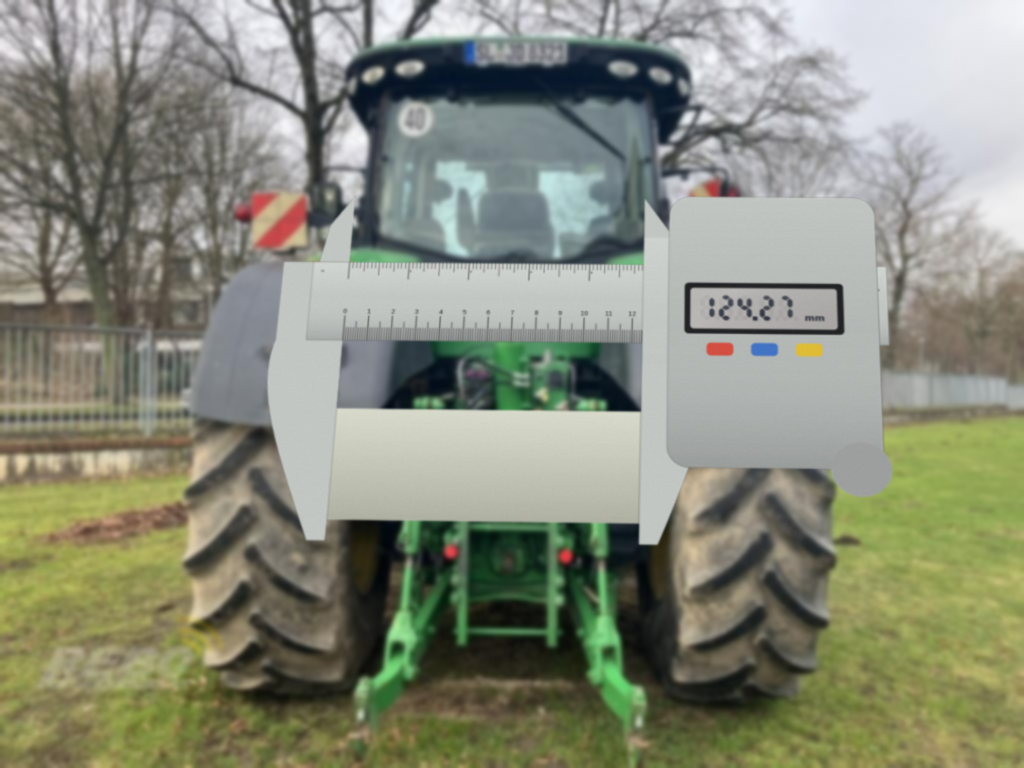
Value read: 124.27 mm
